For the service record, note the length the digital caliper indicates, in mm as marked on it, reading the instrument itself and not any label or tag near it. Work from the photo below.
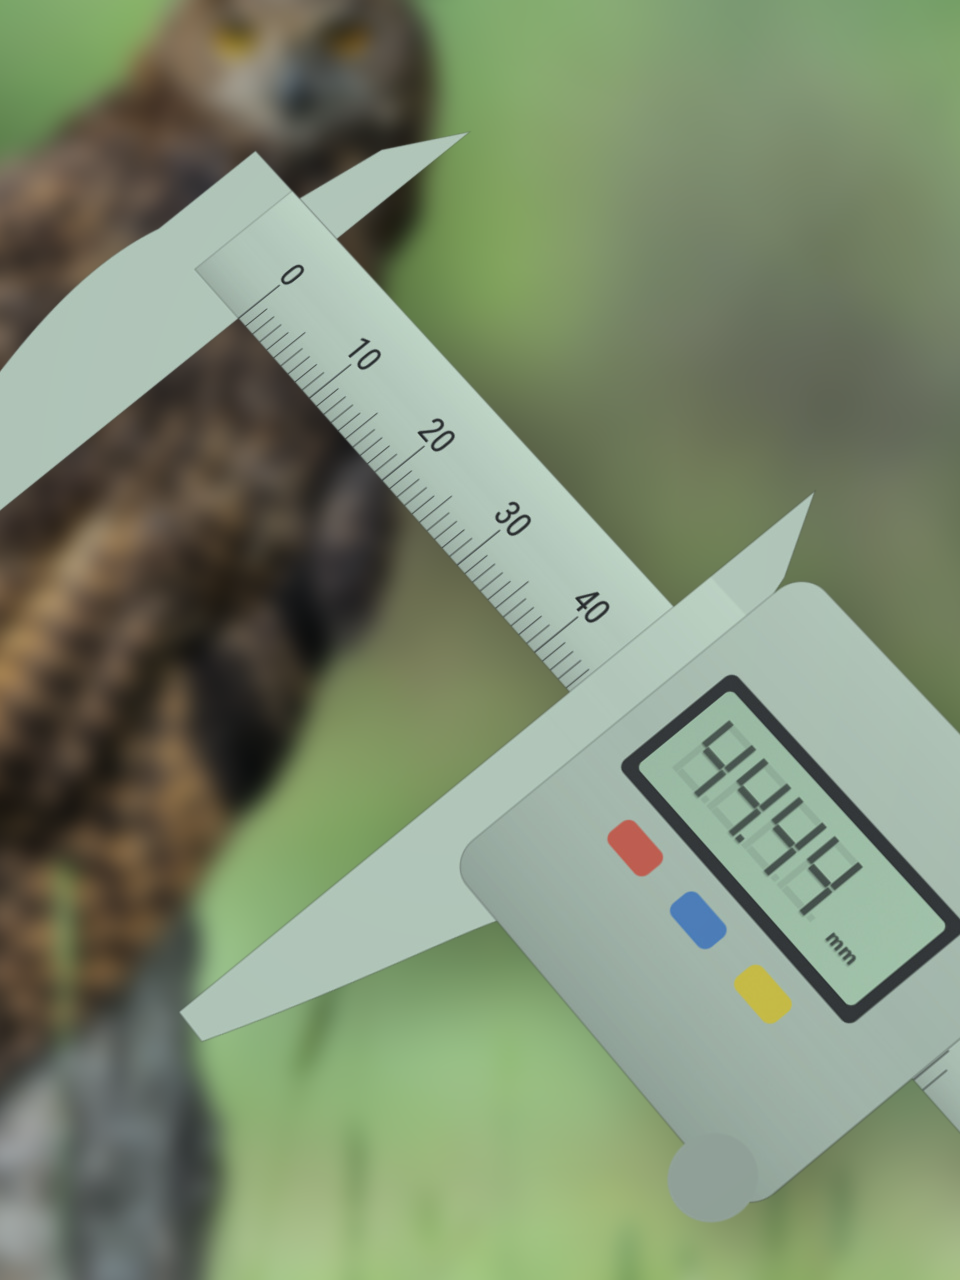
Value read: 44.44 mm
